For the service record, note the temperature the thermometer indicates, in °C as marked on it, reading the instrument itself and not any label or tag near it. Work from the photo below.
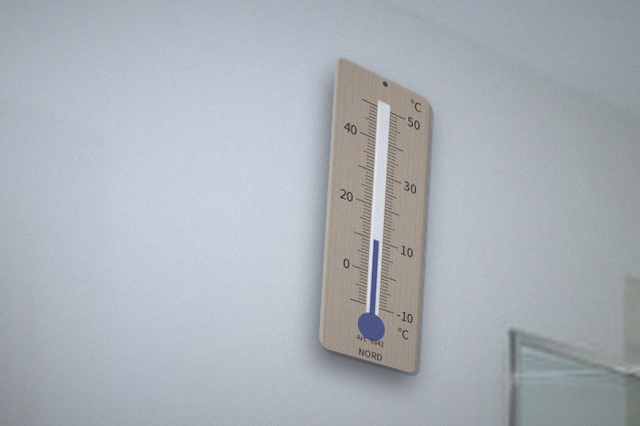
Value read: 10 °C
